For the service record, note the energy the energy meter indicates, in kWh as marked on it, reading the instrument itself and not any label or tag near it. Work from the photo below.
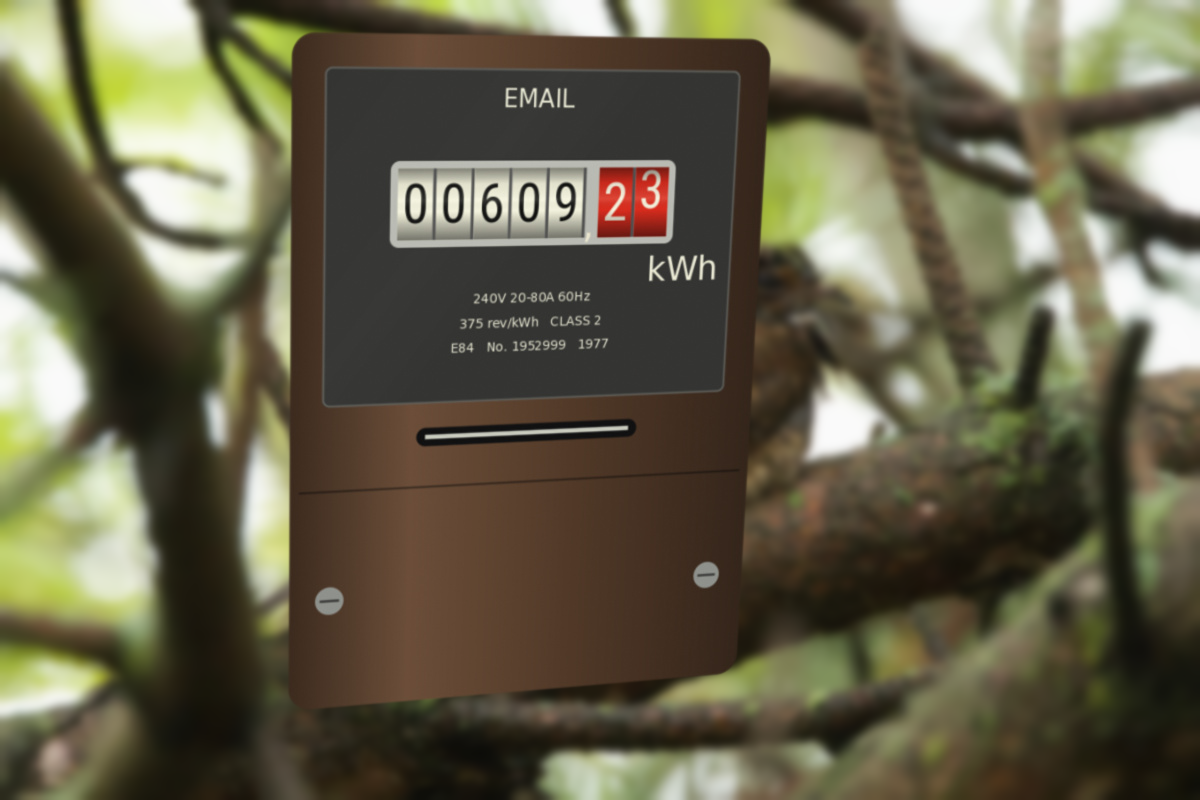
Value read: 609.23 kWh
